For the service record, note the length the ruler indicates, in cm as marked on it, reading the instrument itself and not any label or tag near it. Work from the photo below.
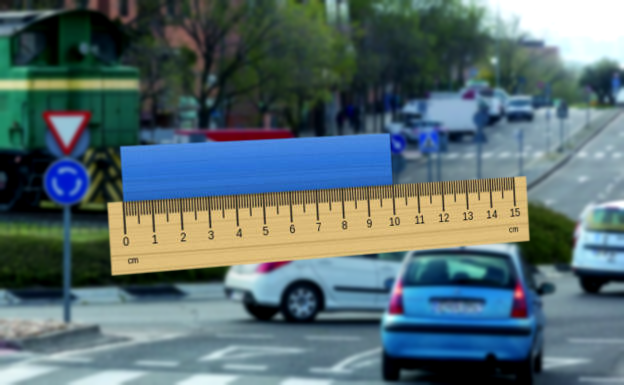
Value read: 10 cm
